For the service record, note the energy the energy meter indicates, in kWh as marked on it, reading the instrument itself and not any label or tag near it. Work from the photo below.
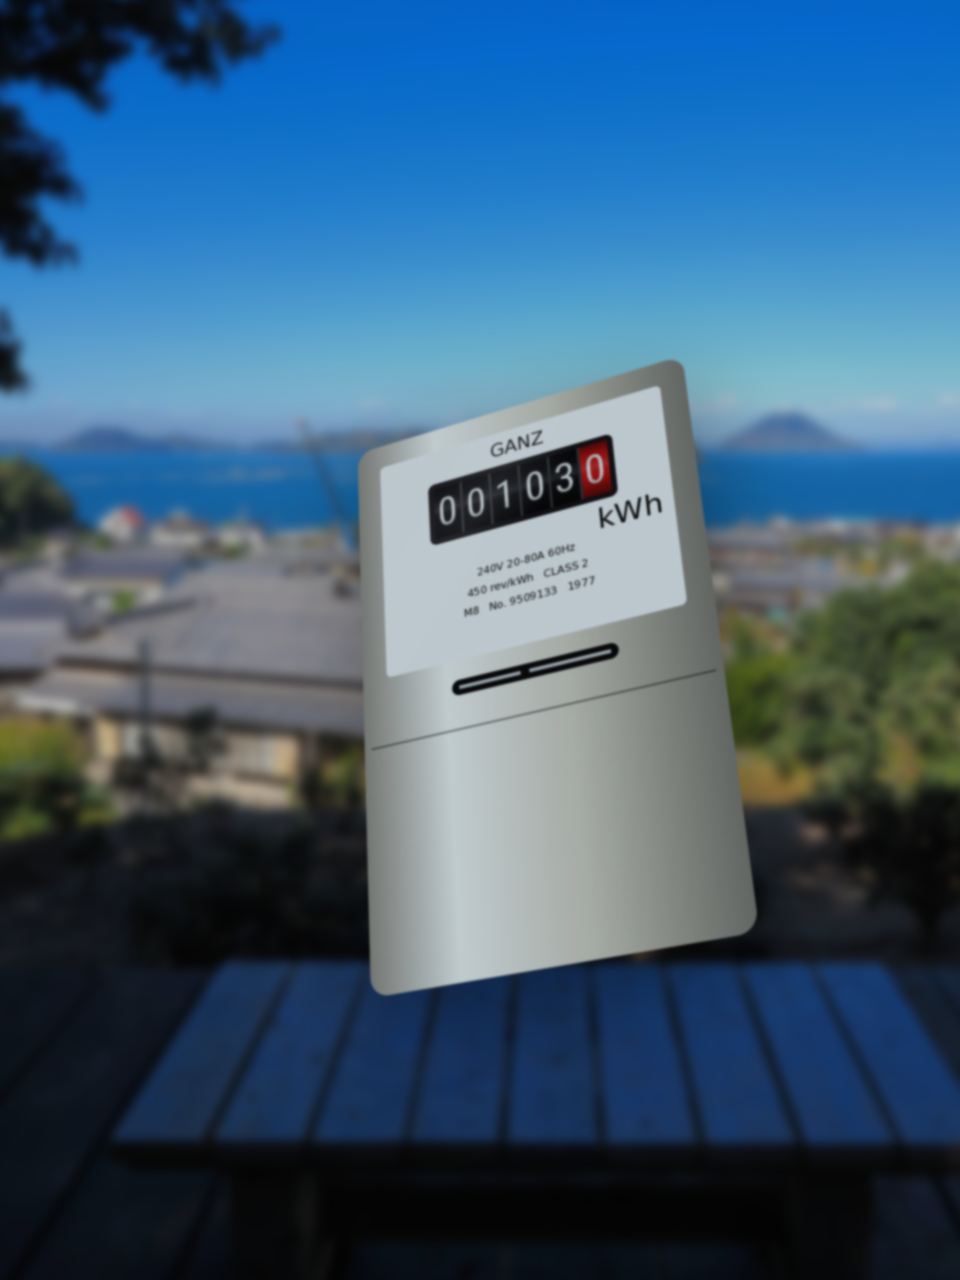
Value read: 103.0 kWh
